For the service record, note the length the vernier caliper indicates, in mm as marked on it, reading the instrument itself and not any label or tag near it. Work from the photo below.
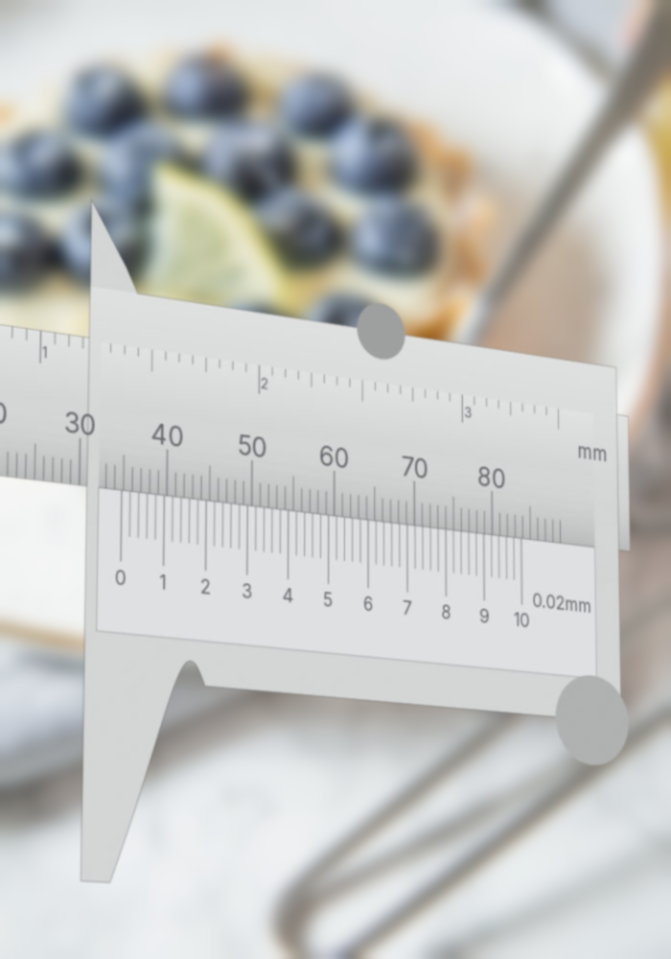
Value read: 34.8 mm
